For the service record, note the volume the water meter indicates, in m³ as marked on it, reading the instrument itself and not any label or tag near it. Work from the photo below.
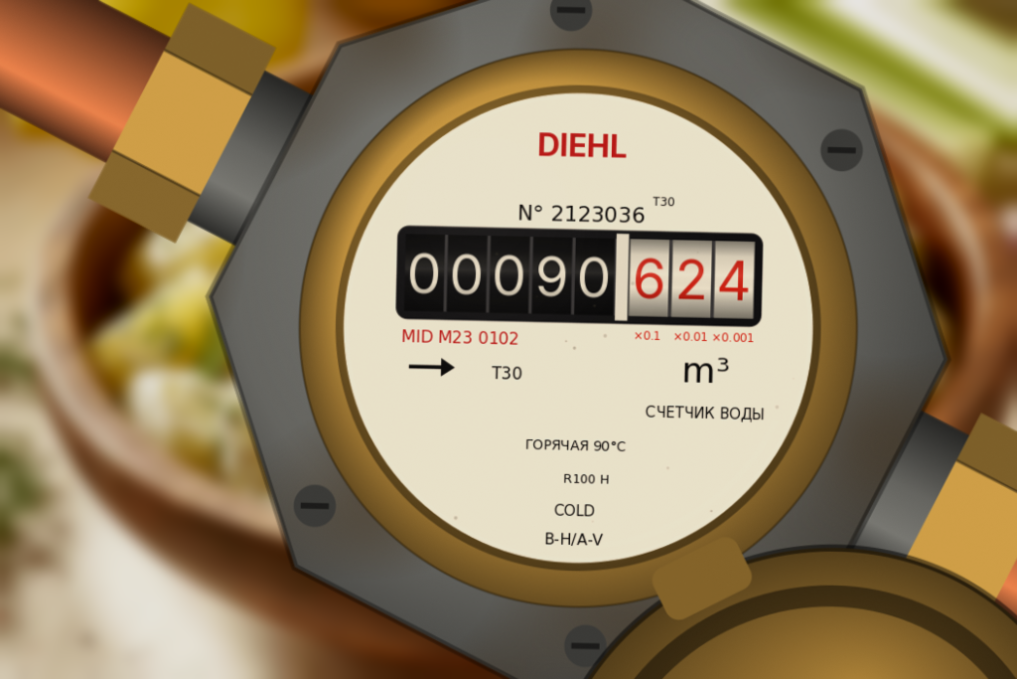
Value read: 90.624 m³
